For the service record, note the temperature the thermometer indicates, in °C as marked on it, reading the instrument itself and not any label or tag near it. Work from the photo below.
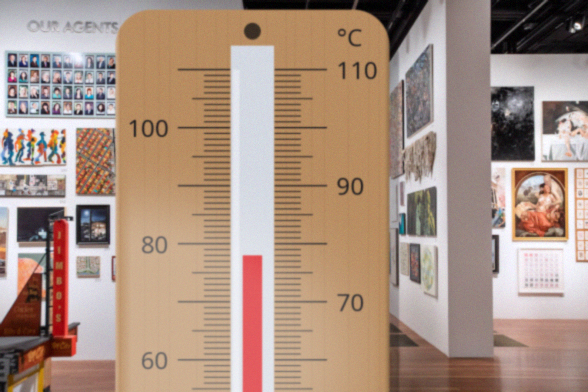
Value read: 78 °C
